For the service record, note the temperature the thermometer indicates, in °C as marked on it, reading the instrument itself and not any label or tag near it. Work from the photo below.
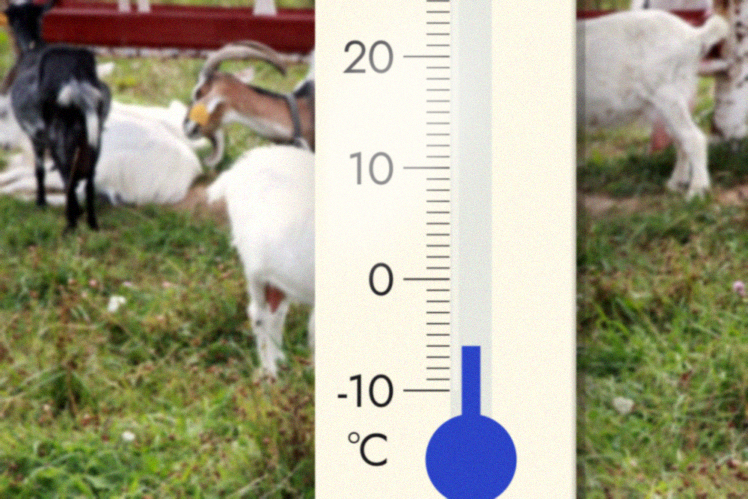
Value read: -6 °C
